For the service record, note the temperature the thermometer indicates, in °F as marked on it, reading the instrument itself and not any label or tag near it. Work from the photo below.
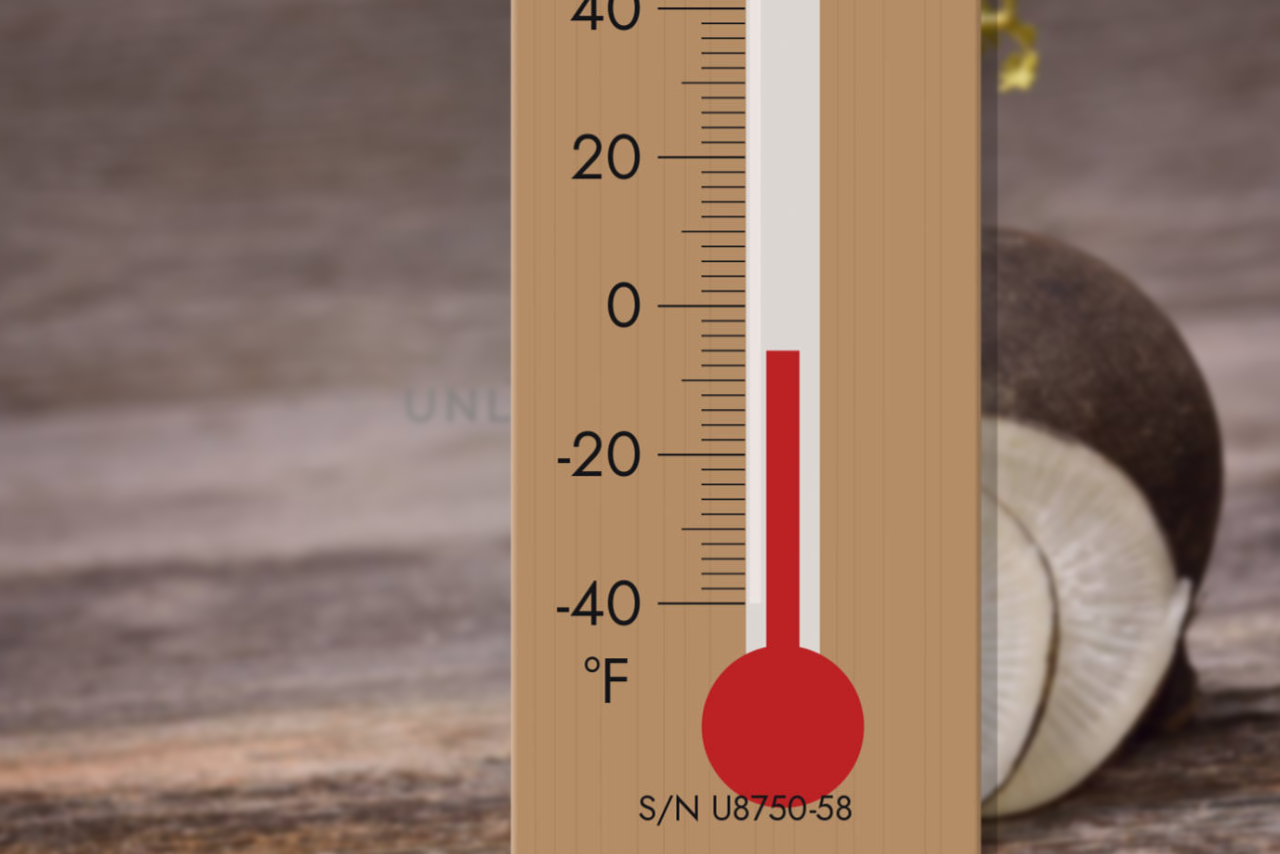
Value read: -6 °F
